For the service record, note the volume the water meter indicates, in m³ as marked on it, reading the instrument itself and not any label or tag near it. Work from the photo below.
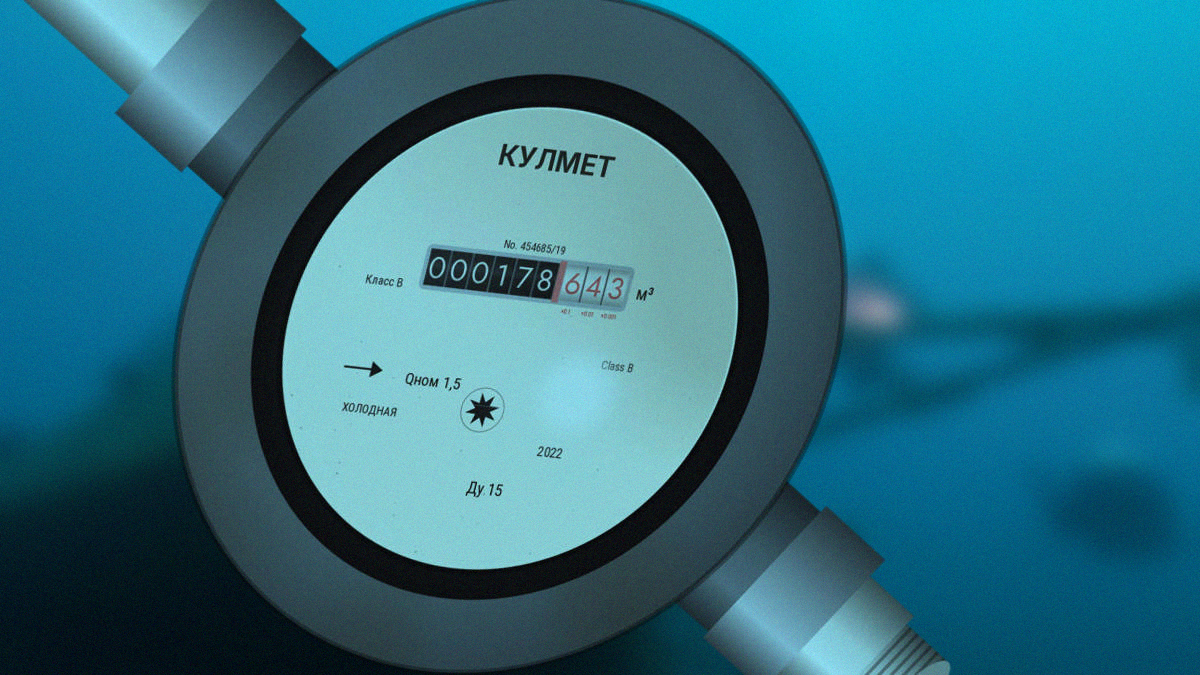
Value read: 178.643 m³
